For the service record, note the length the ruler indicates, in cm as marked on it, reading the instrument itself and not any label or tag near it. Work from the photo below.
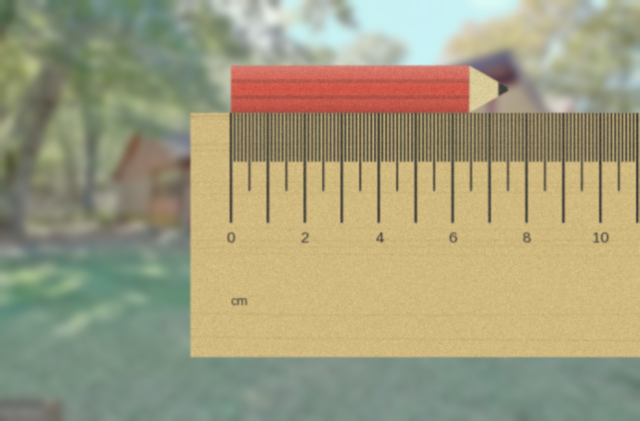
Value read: 7.5 cm
